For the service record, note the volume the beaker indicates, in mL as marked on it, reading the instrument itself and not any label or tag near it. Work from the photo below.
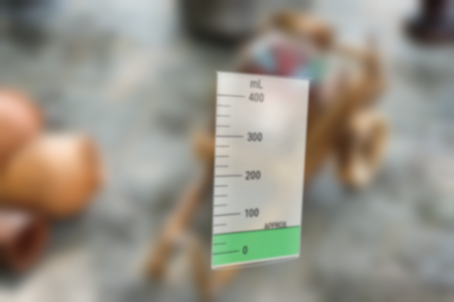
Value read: 50 mL
